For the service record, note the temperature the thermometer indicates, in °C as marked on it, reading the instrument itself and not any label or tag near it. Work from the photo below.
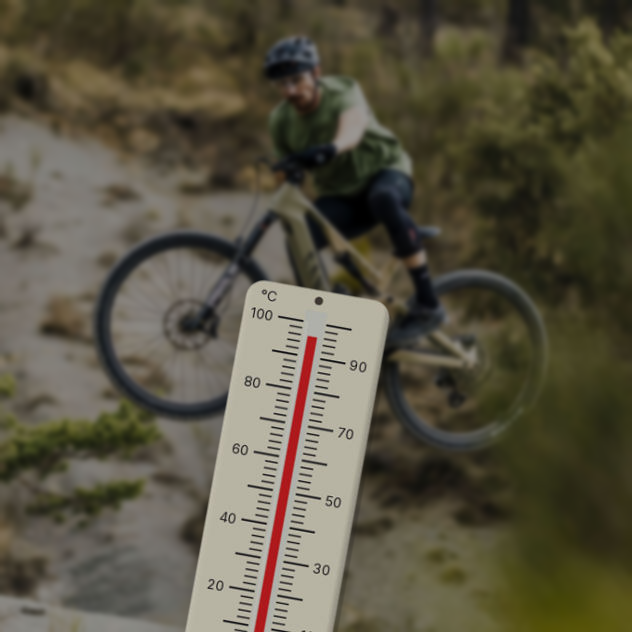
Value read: 96 °C
